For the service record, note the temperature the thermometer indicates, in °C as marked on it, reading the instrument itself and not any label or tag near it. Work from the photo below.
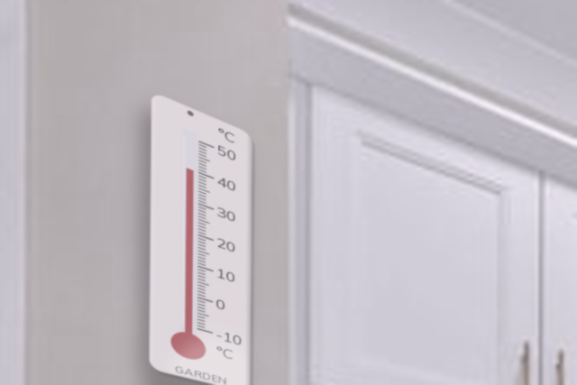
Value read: 40 °C
